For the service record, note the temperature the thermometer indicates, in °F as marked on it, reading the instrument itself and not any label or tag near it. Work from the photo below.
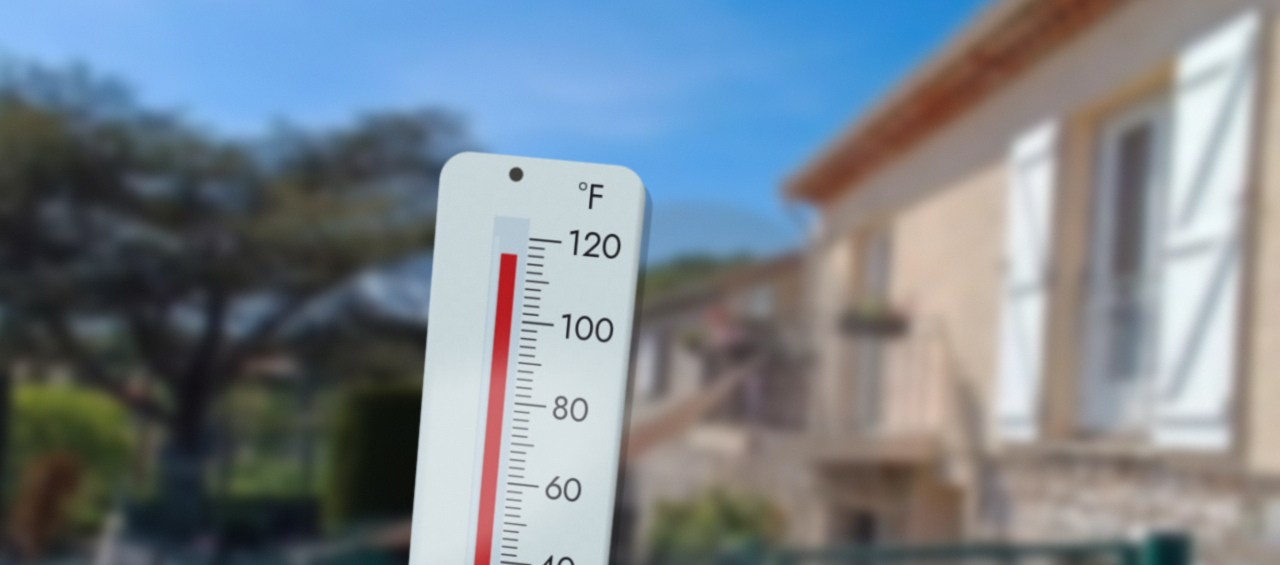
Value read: 116 °F
